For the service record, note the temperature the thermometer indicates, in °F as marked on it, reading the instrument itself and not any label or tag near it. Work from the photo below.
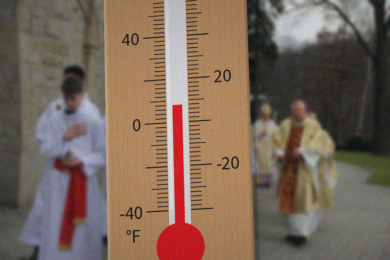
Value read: 8 °F
